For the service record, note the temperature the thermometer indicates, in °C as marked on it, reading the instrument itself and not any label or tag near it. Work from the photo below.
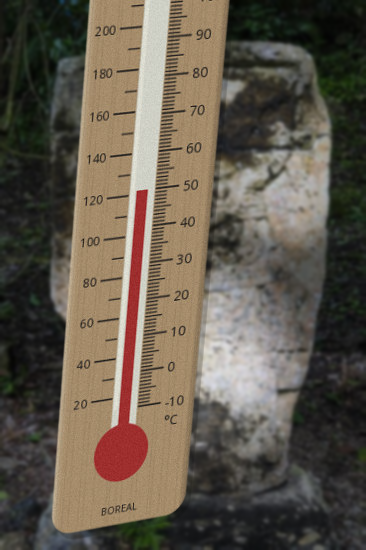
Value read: 50 °C
